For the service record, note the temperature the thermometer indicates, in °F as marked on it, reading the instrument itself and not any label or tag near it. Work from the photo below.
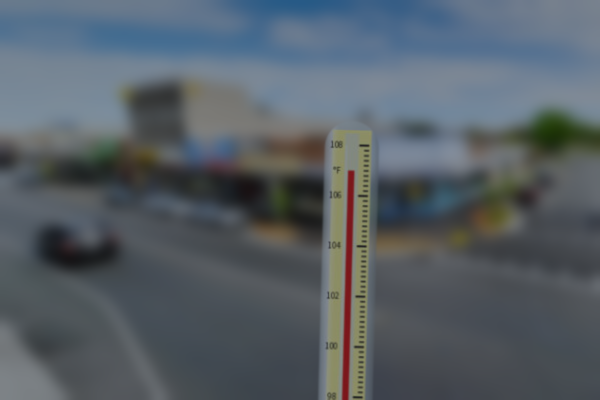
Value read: 107 °F
